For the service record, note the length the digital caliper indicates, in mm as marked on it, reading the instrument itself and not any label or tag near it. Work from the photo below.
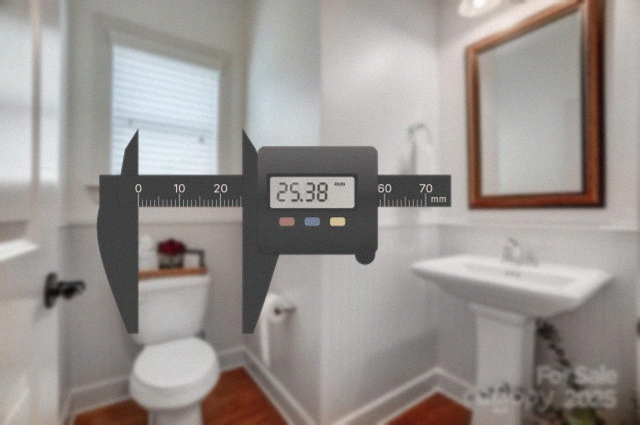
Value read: 25.38 mm
